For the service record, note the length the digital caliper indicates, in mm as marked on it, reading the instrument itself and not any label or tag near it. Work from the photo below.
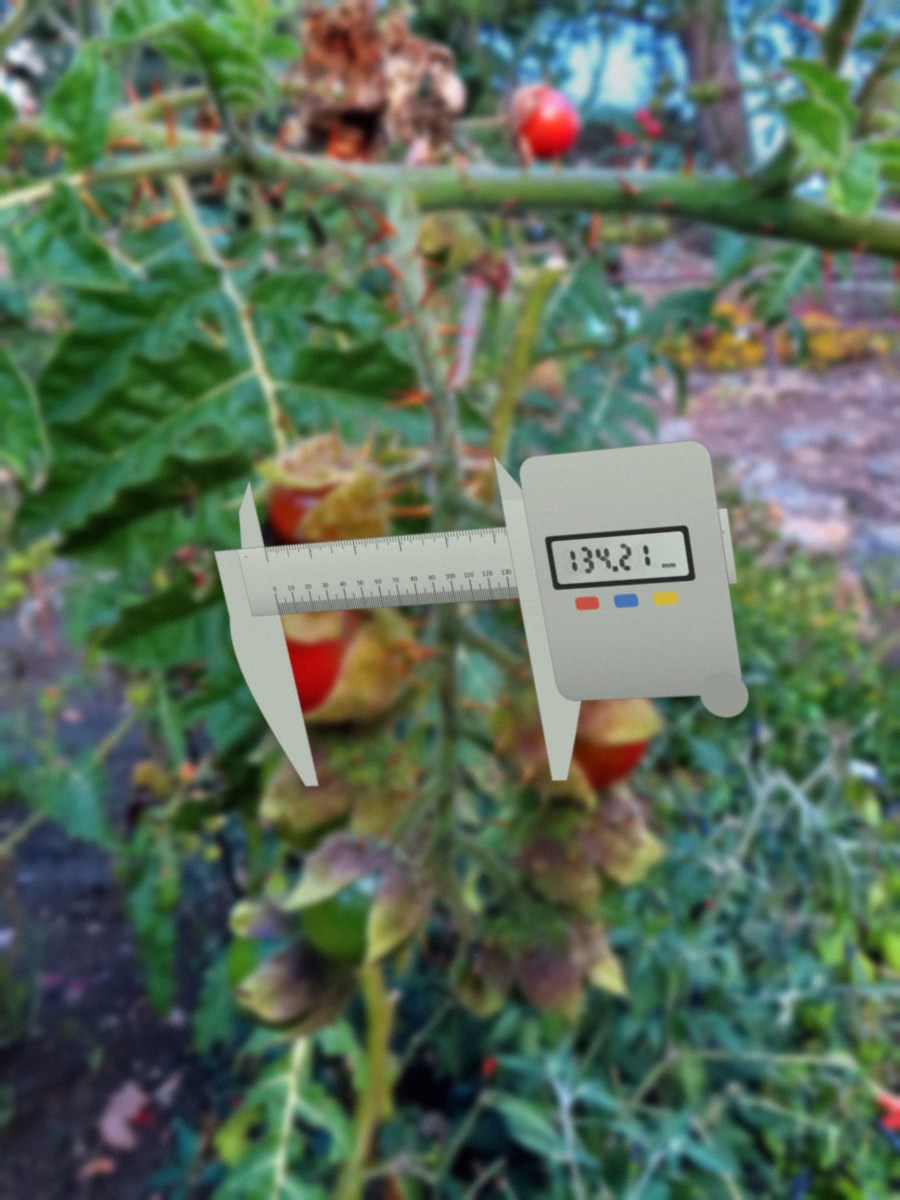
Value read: 134.21 mm
